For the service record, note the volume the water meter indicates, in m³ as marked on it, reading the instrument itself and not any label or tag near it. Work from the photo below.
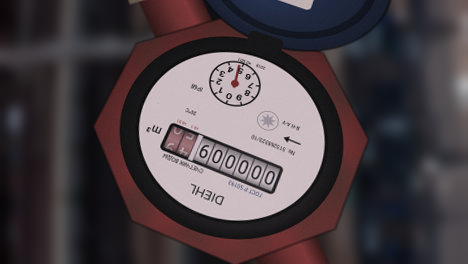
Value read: 9.494 m³
